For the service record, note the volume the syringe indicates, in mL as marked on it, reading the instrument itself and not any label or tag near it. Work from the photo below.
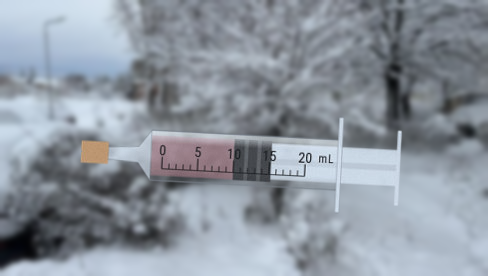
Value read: 10 mL
